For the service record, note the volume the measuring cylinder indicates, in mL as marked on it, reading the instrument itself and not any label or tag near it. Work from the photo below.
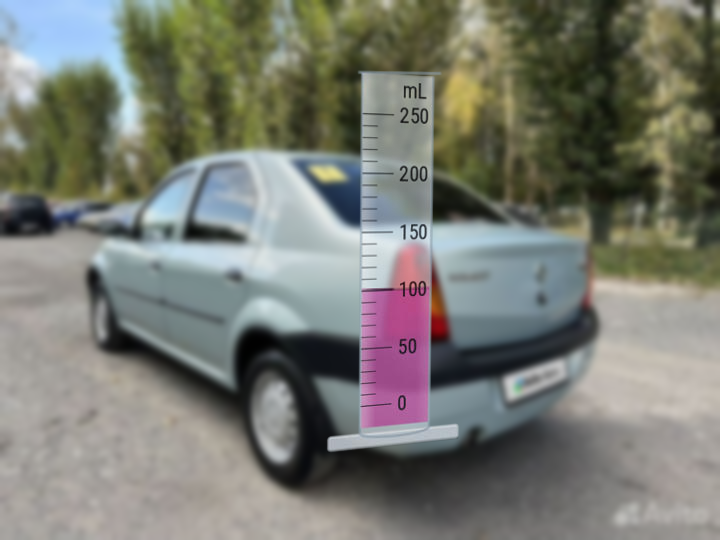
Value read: 100 mL
